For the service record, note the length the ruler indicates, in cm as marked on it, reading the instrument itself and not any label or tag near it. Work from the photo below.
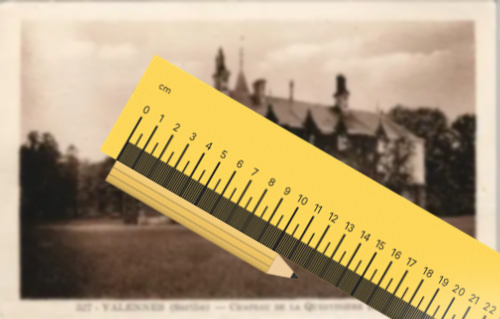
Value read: 12 cm
